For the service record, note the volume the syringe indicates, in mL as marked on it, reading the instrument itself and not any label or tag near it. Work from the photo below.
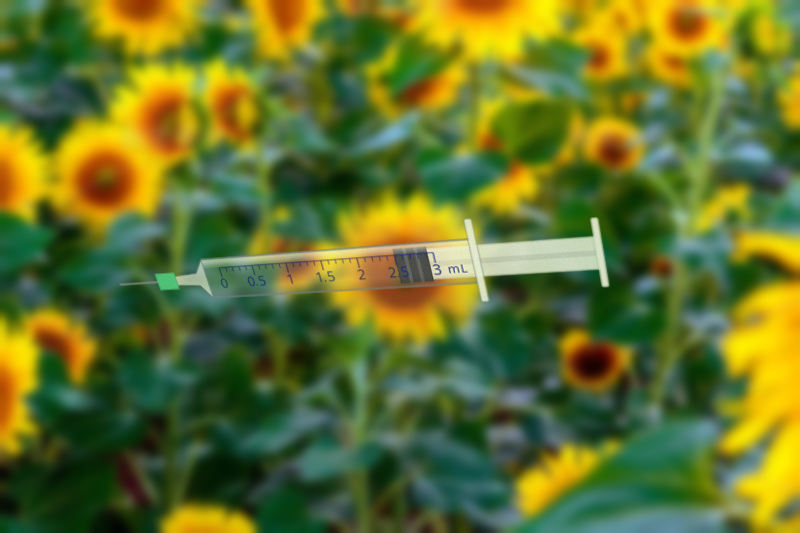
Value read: 2.5 mL
